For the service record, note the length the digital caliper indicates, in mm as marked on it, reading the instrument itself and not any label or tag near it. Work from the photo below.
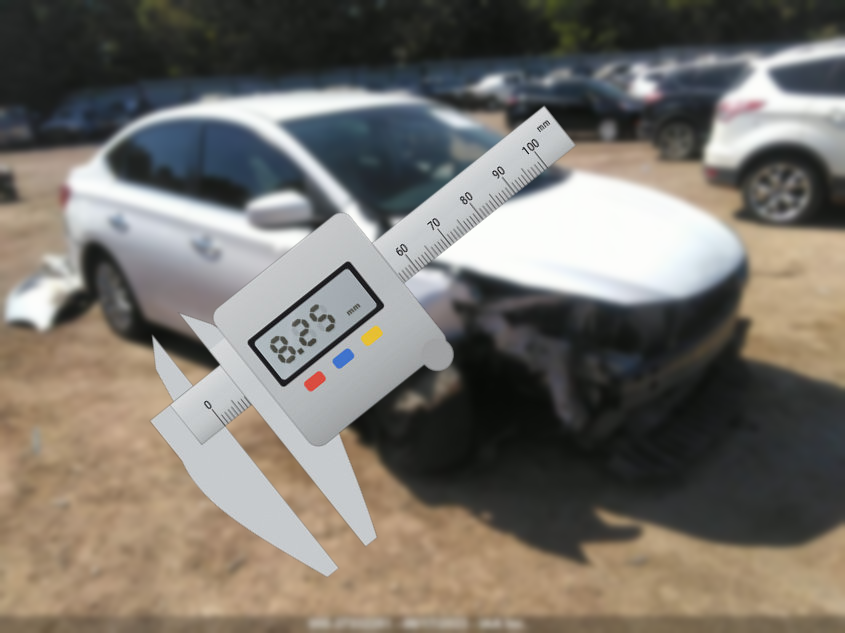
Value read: 8.25 mm
